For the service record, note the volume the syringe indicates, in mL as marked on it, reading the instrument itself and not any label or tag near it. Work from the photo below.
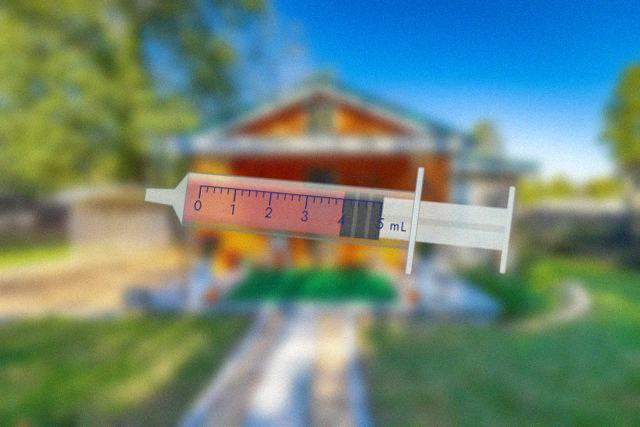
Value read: 4 mL
